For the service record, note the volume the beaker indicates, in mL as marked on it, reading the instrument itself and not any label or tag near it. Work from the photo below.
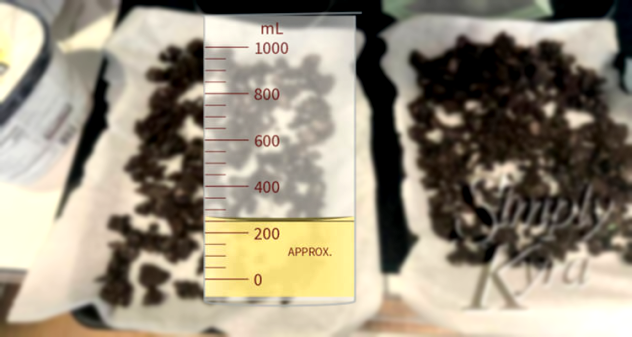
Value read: 250 mL
